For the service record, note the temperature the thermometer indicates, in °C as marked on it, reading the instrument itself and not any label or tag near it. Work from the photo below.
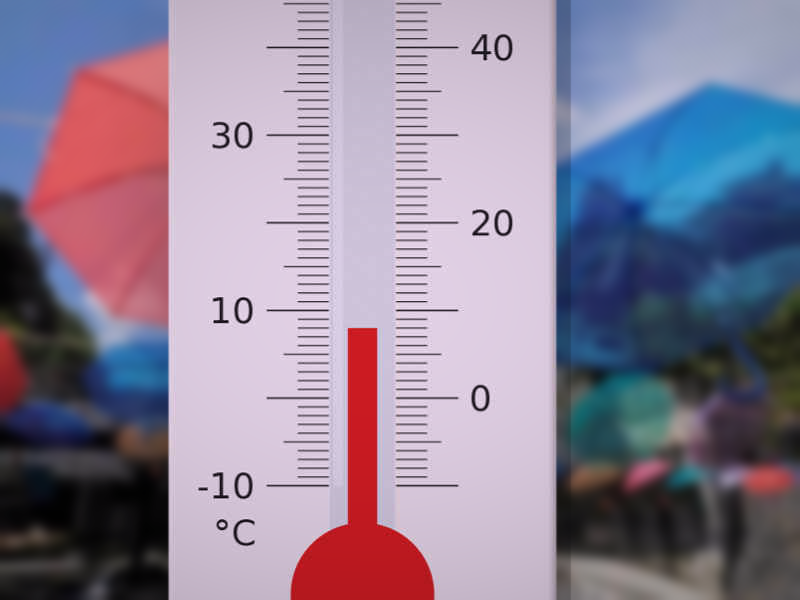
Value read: 8 °C
